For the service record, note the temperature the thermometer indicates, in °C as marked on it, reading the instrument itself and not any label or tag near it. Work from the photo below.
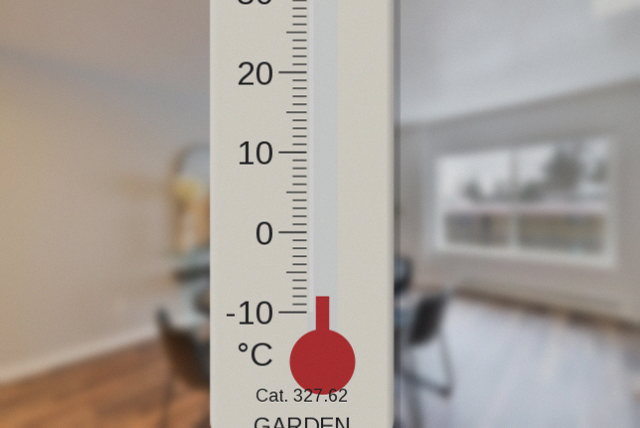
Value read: -8 °C
